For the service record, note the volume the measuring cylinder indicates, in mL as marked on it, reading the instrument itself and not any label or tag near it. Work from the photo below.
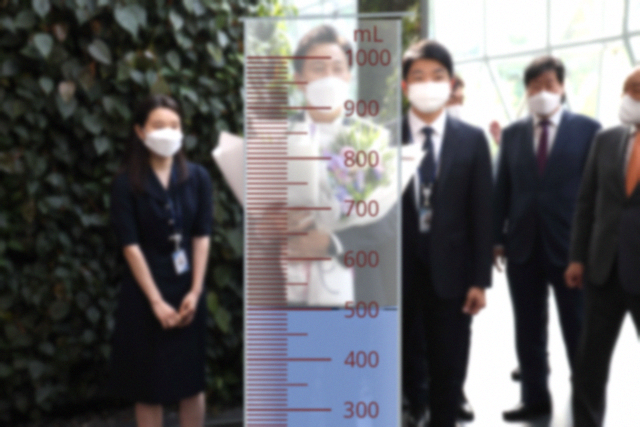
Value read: 500 mL
